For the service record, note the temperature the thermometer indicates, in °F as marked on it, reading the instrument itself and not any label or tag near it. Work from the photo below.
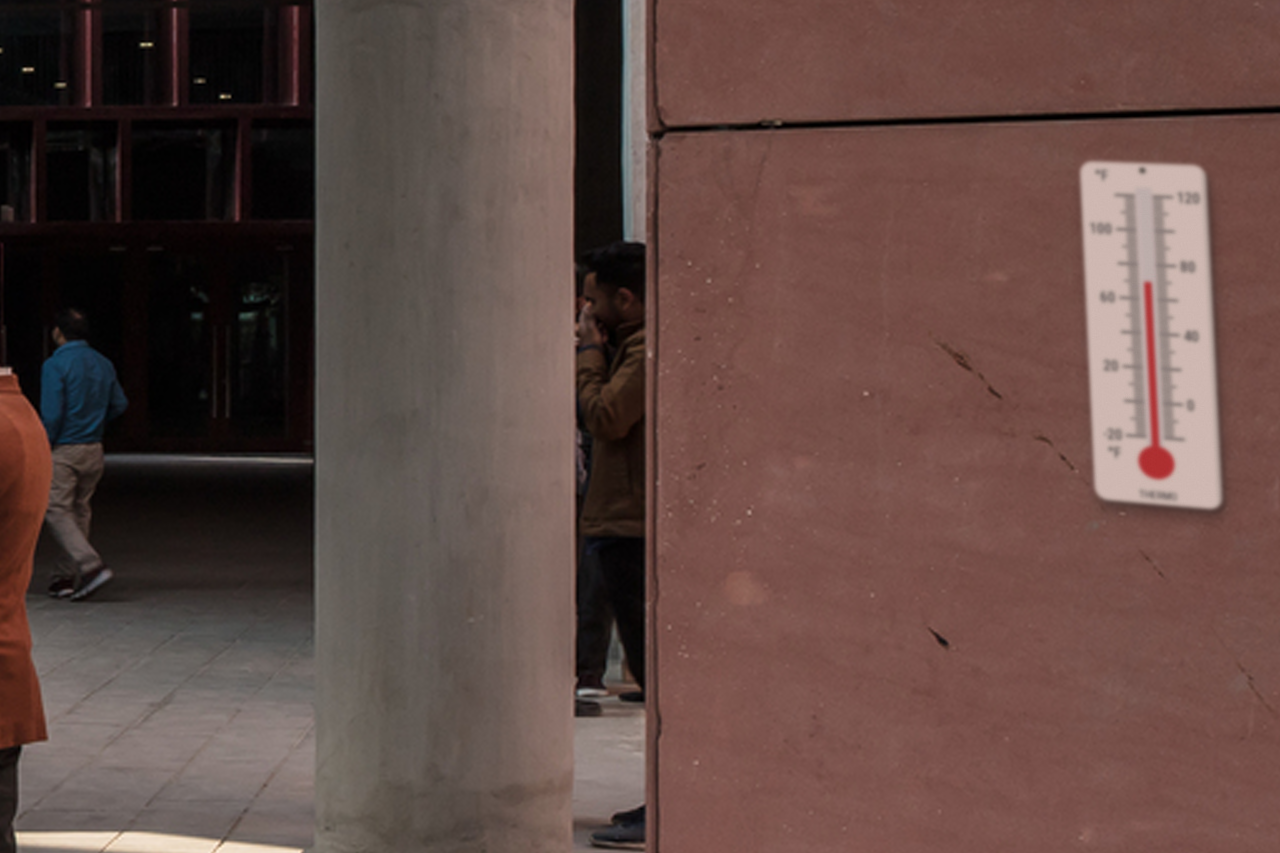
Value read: 70 °F
